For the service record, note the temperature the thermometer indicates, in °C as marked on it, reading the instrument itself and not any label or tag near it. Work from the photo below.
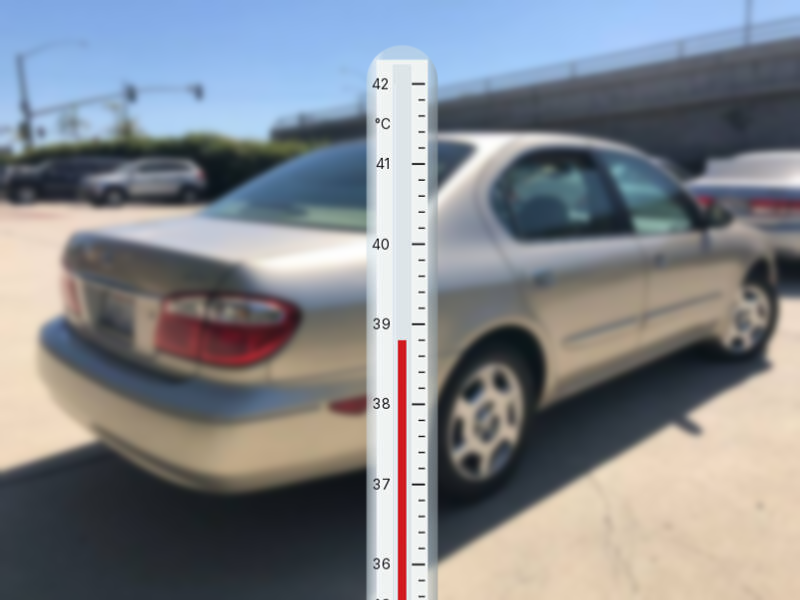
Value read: 38.8 °C
